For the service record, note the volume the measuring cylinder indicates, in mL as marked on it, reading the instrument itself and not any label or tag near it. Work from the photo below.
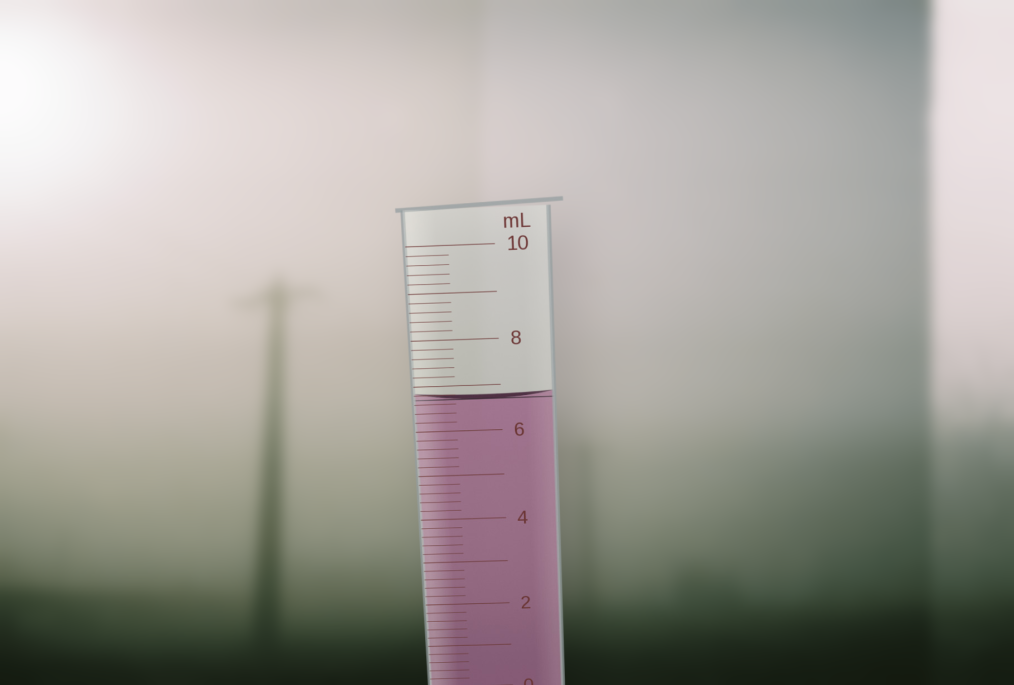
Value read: 6.7 mL
